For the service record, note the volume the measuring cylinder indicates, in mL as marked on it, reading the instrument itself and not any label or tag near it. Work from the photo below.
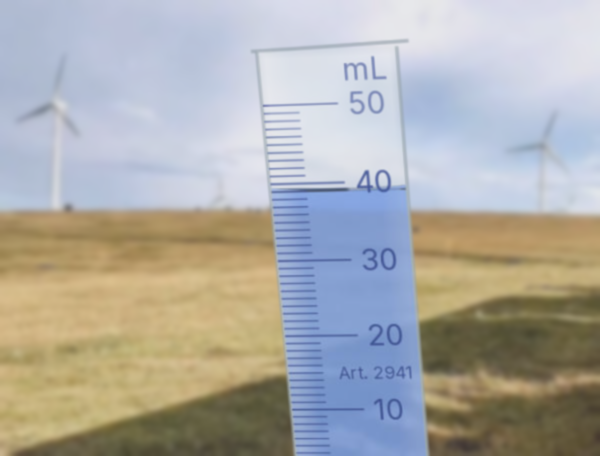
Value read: 39 mL
